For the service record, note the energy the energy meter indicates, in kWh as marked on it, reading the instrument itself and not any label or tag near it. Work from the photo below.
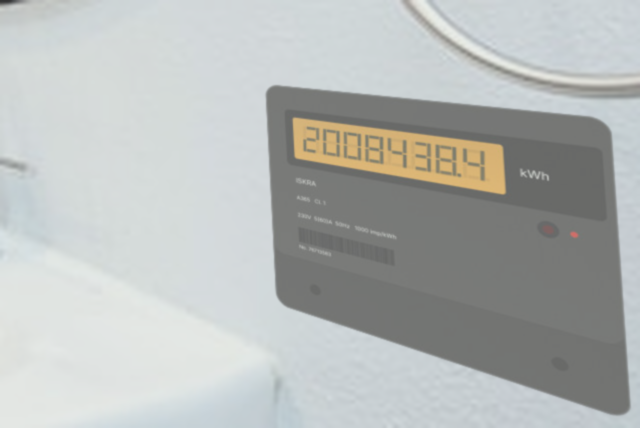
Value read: 2008438.4 kWh
